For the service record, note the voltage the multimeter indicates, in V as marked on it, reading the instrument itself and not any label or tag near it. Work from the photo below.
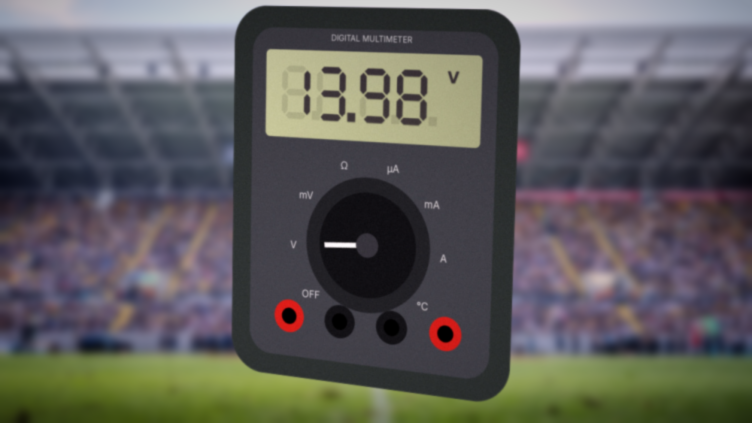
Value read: 13.98 V
